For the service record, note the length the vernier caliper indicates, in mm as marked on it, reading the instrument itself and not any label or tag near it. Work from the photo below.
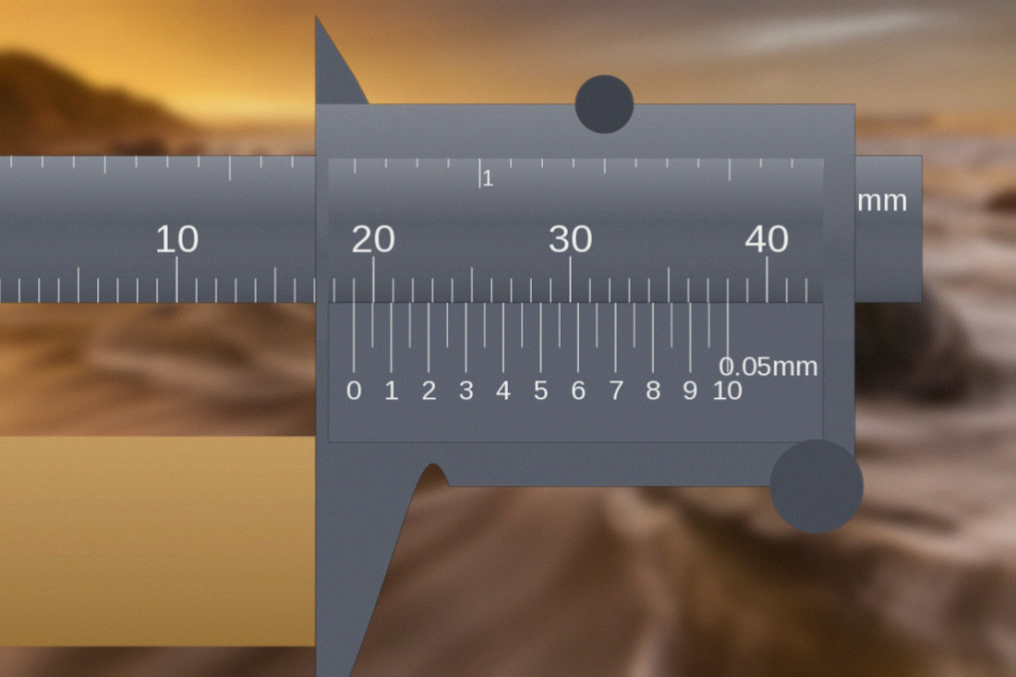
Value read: 19.0 mm
